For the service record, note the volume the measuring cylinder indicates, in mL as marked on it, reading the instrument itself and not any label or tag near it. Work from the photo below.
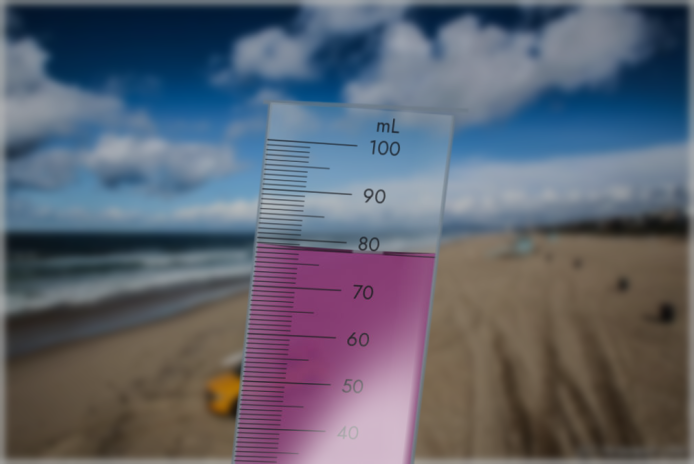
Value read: 78 mL
